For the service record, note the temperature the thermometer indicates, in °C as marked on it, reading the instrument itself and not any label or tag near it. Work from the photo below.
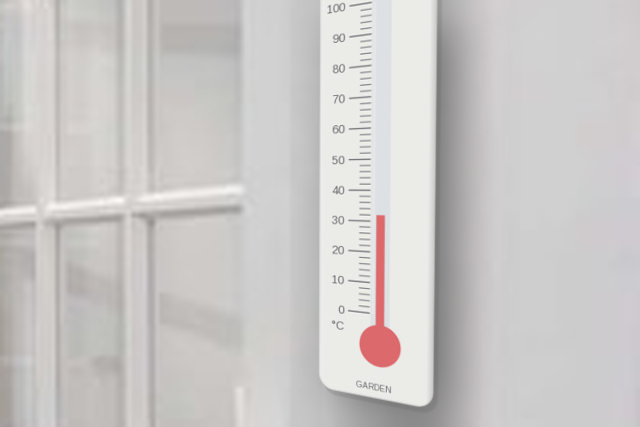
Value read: 32 °C
